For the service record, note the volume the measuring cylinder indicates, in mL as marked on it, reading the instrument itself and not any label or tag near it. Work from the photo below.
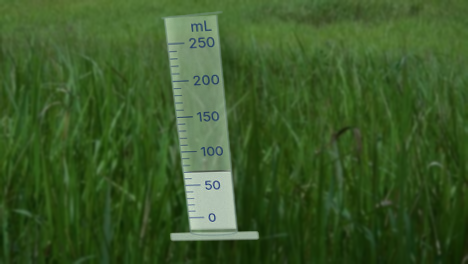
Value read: 70 mL
